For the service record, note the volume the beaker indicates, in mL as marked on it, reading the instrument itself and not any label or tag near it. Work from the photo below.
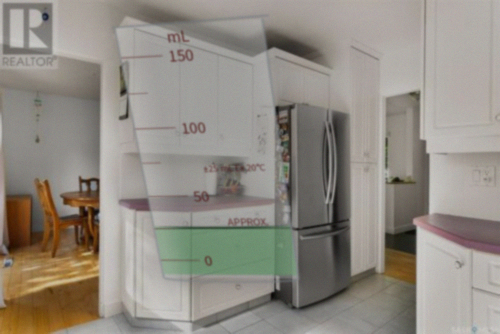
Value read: 25 mL
